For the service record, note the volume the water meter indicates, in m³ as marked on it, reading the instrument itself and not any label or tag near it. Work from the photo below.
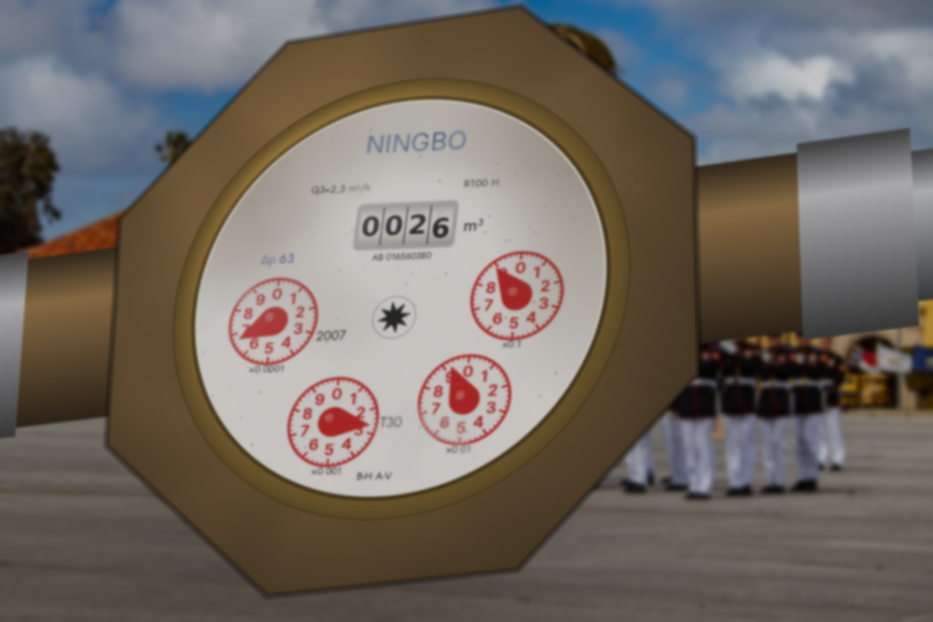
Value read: 25.8926 m³
